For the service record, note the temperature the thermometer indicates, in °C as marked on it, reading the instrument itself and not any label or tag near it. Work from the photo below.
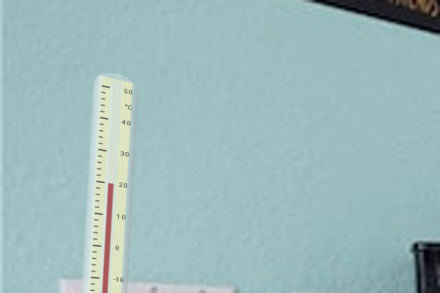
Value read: 20 °C
